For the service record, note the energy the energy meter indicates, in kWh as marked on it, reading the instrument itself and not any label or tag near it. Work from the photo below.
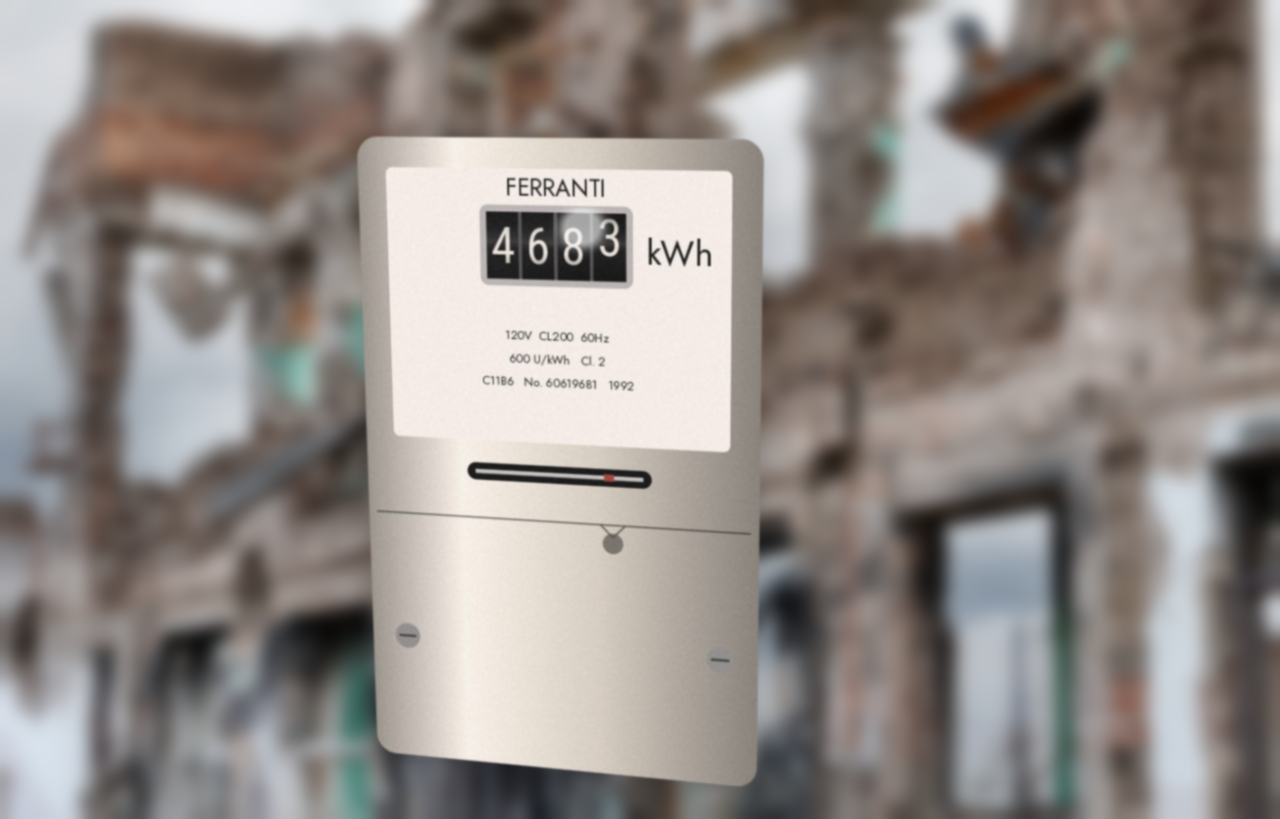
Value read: 4683 kWh
